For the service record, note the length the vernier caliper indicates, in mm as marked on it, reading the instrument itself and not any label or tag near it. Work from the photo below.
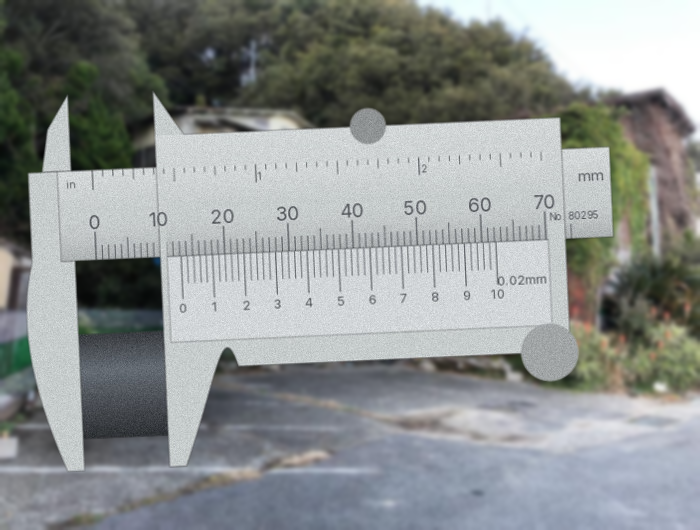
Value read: 13.2 mm
